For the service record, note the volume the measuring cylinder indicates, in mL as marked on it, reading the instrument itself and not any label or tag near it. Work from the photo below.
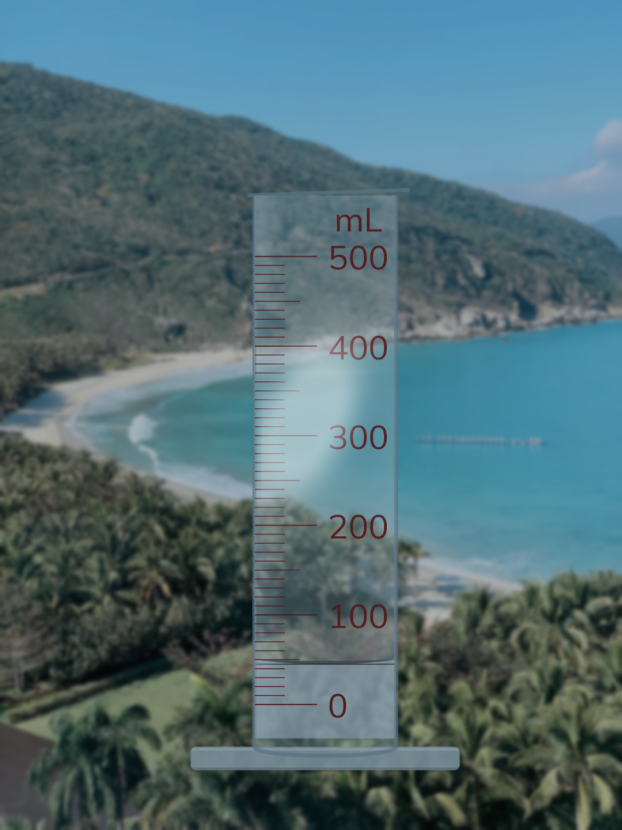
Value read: 45 mL
